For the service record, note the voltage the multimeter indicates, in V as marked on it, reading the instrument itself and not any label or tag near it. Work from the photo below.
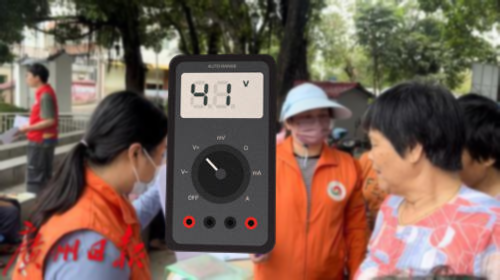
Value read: 41 V
